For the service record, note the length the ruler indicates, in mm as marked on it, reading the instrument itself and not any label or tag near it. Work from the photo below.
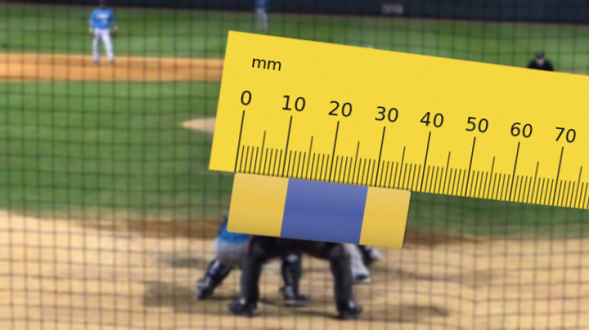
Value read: 38 mm
